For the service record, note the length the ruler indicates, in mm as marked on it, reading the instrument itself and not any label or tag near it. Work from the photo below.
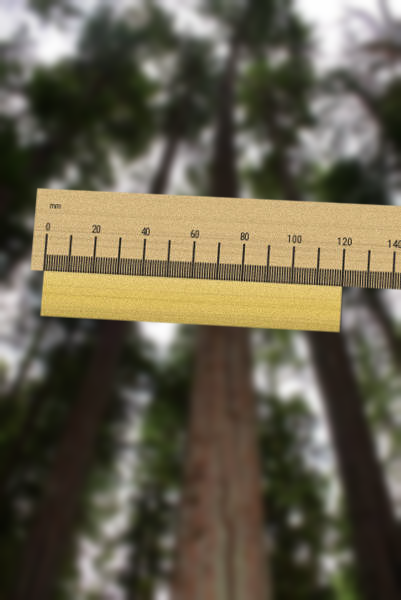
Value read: 120 mm
